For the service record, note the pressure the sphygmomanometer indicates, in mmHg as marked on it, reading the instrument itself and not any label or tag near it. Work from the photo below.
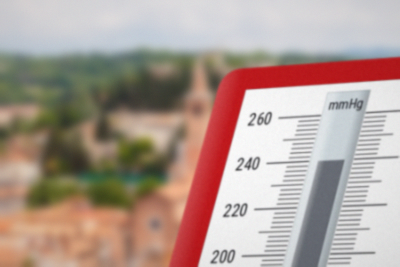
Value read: 240 mmHg
